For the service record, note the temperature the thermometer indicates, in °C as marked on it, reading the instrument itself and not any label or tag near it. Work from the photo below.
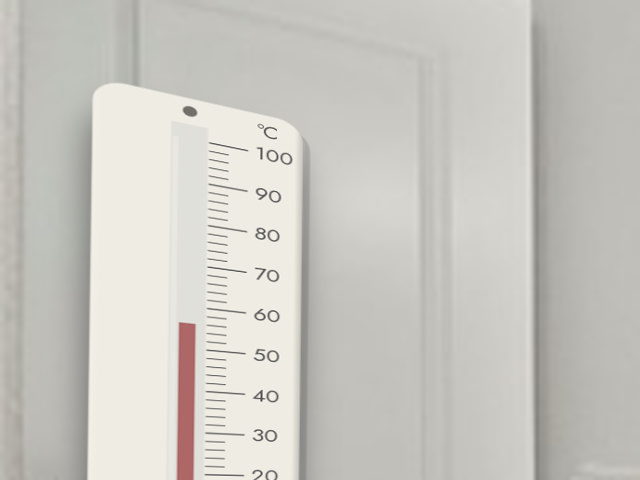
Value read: 56 °C
